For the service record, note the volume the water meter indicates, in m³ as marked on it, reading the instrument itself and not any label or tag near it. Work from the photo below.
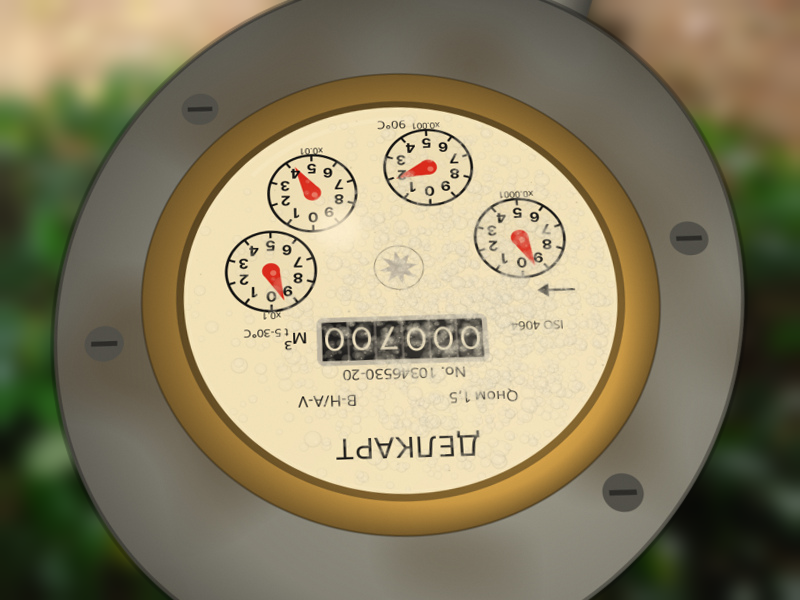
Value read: 699.9419 m³
